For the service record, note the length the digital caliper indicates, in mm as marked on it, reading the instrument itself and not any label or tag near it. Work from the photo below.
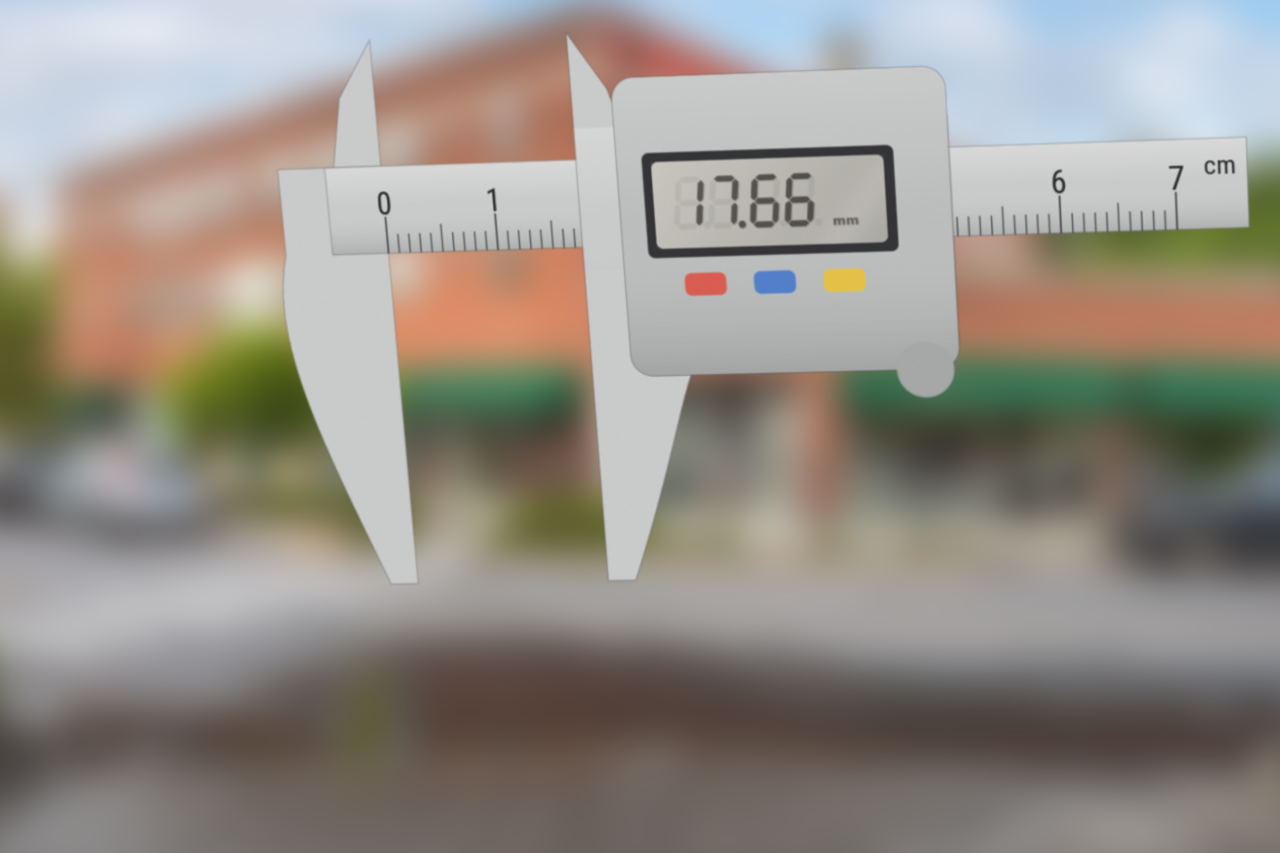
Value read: 17.66 mm
